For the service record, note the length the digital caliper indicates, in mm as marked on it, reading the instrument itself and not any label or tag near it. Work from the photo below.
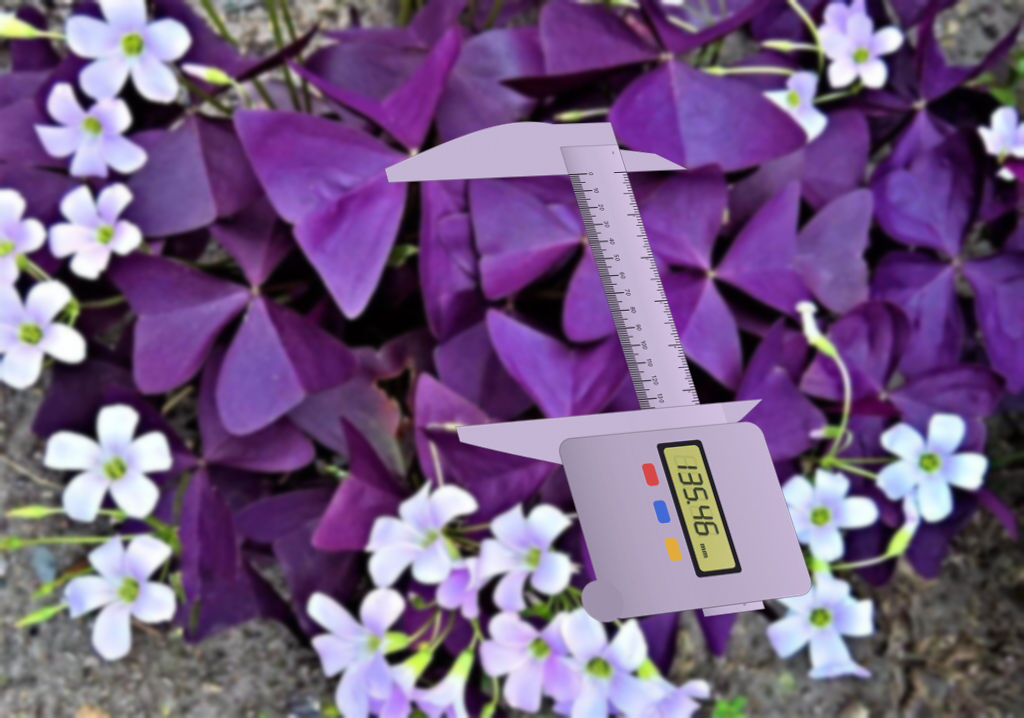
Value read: 135.46 mm
